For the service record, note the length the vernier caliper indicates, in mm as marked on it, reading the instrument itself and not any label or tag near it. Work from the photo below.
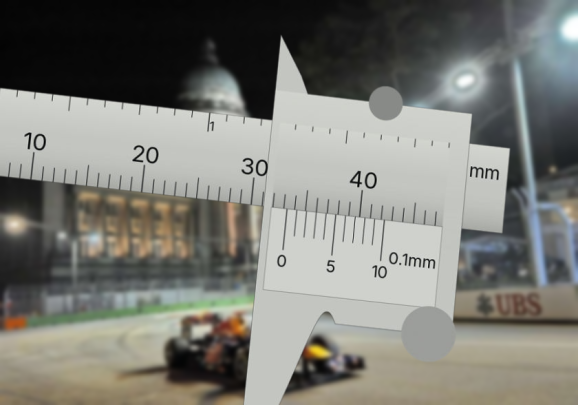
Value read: 33.3 mm
